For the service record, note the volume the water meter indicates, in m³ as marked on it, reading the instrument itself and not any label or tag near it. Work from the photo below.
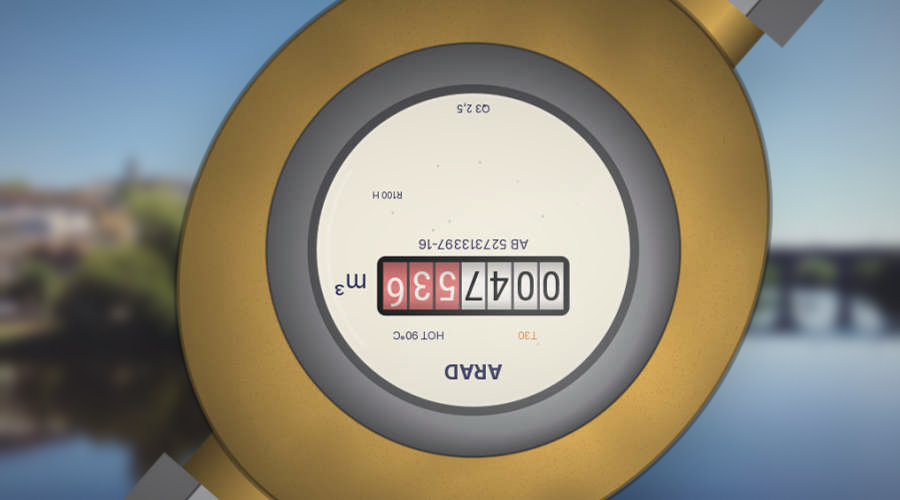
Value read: 47.536 m³
